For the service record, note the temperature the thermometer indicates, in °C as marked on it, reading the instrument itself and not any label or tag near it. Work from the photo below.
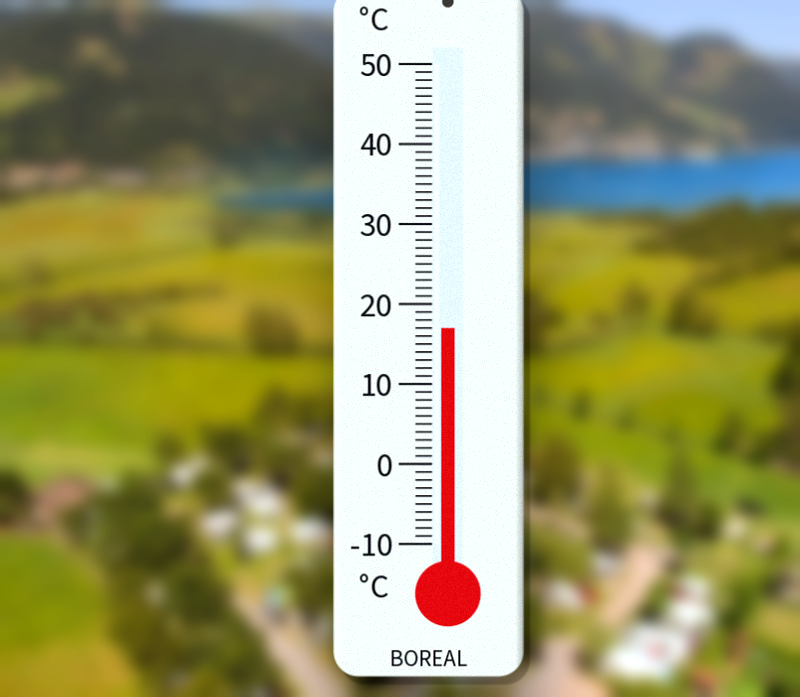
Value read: 17 °C
